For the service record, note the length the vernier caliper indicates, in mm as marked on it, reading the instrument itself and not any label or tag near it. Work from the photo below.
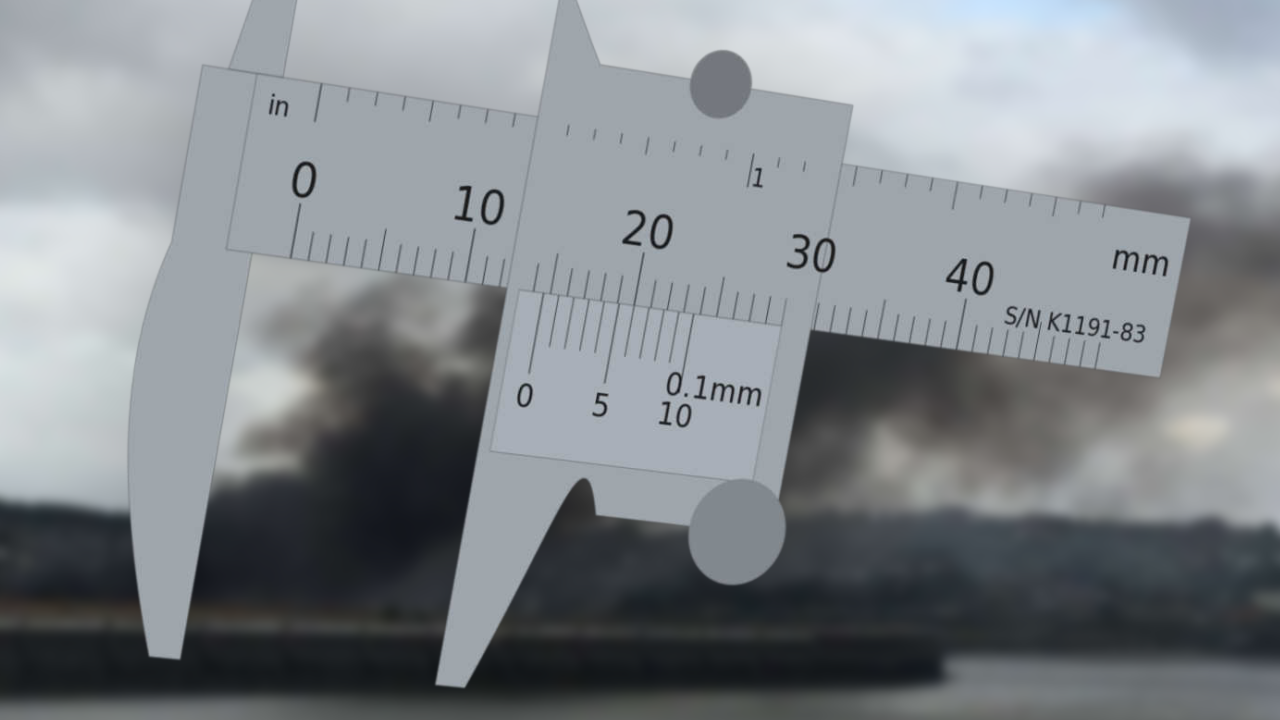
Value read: 14.6 mm
